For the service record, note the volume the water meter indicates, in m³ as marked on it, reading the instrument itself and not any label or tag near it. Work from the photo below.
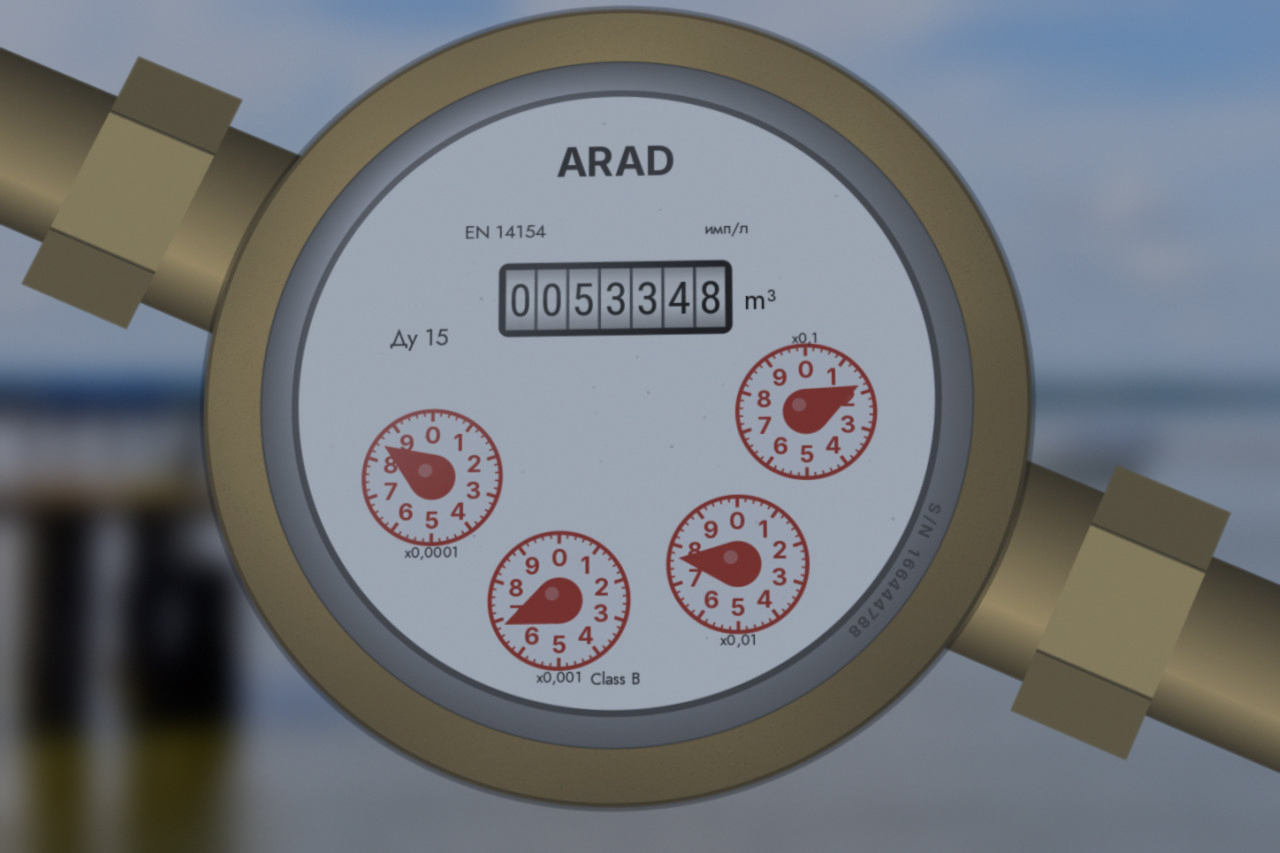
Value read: 53348.1768 m³
